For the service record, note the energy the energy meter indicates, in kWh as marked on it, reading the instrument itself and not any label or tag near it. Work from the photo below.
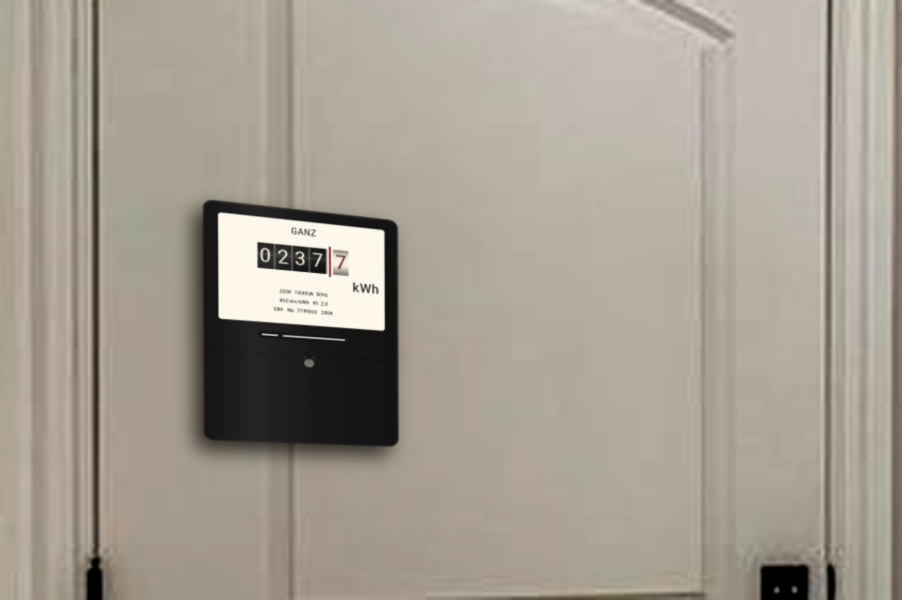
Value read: 237.7 kWh
